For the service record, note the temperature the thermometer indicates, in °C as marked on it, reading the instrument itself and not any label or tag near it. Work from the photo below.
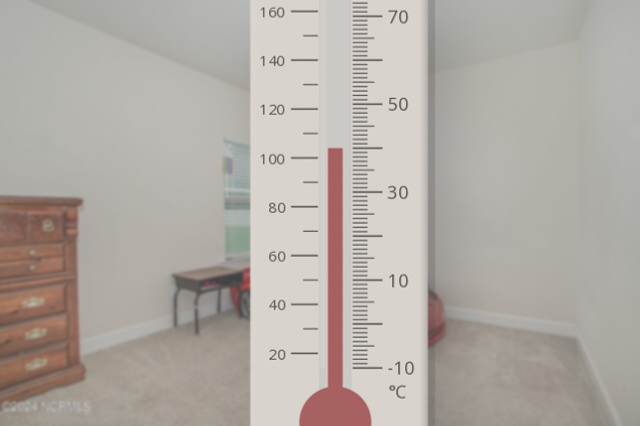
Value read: 40 °C
